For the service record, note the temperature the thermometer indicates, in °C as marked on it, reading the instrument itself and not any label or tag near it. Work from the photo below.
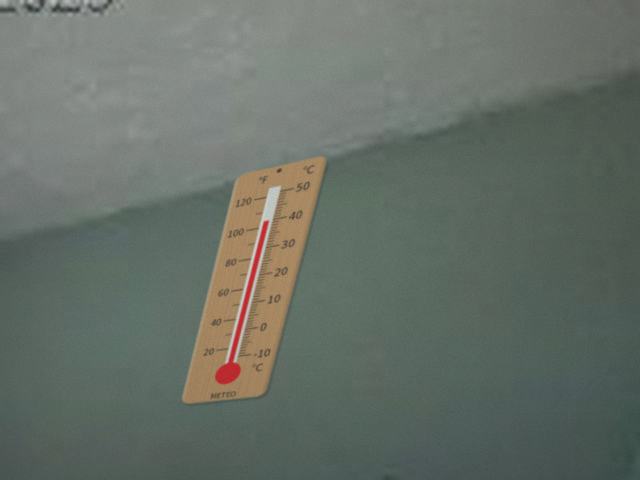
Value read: 40 °C
